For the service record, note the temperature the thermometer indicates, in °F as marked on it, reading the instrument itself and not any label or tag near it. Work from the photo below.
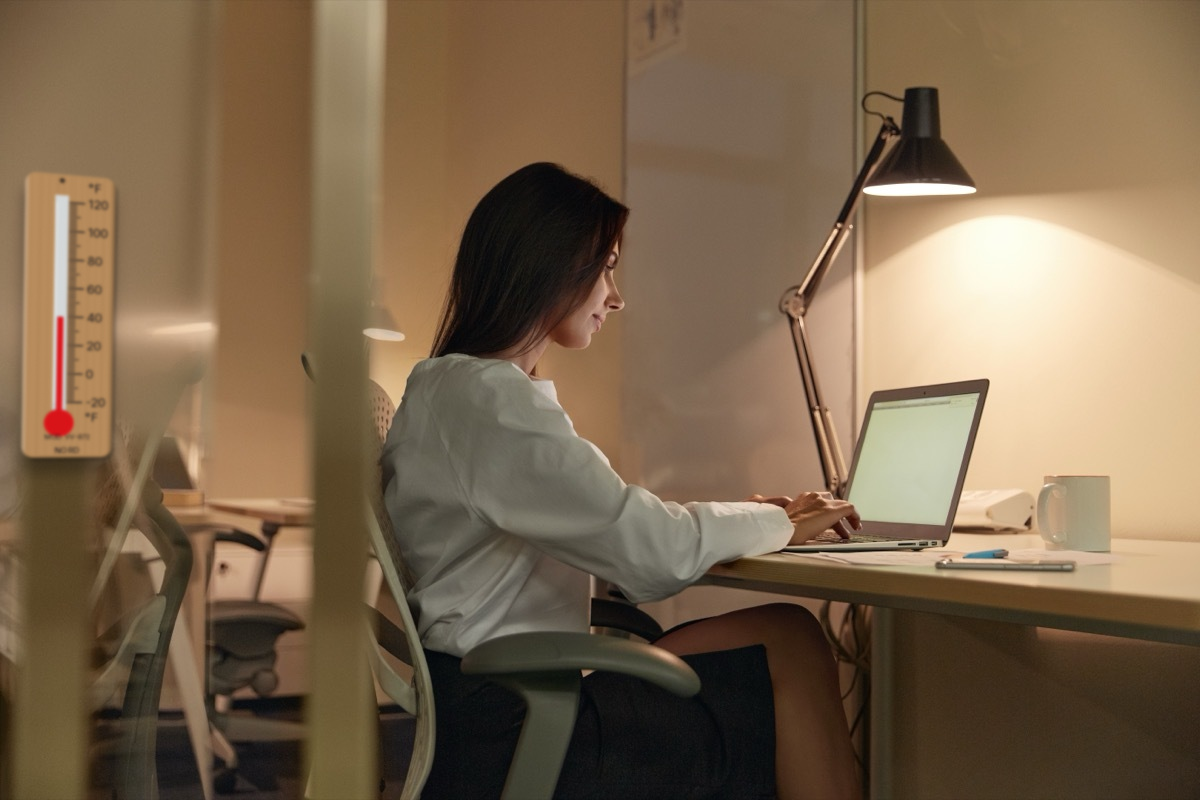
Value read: 40 °F
